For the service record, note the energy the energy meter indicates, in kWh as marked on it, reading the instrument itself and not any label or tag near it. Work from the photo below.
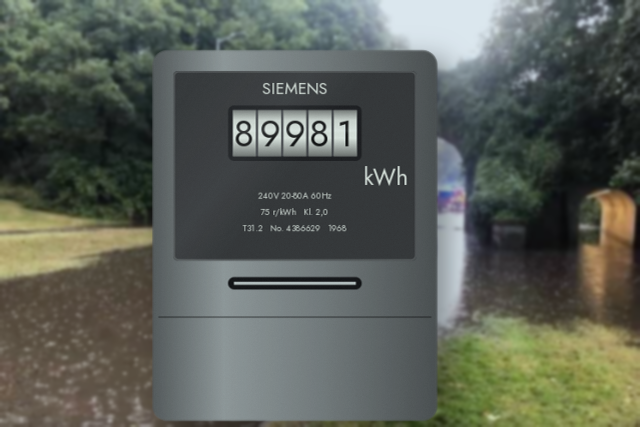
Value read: 89981 kWh
